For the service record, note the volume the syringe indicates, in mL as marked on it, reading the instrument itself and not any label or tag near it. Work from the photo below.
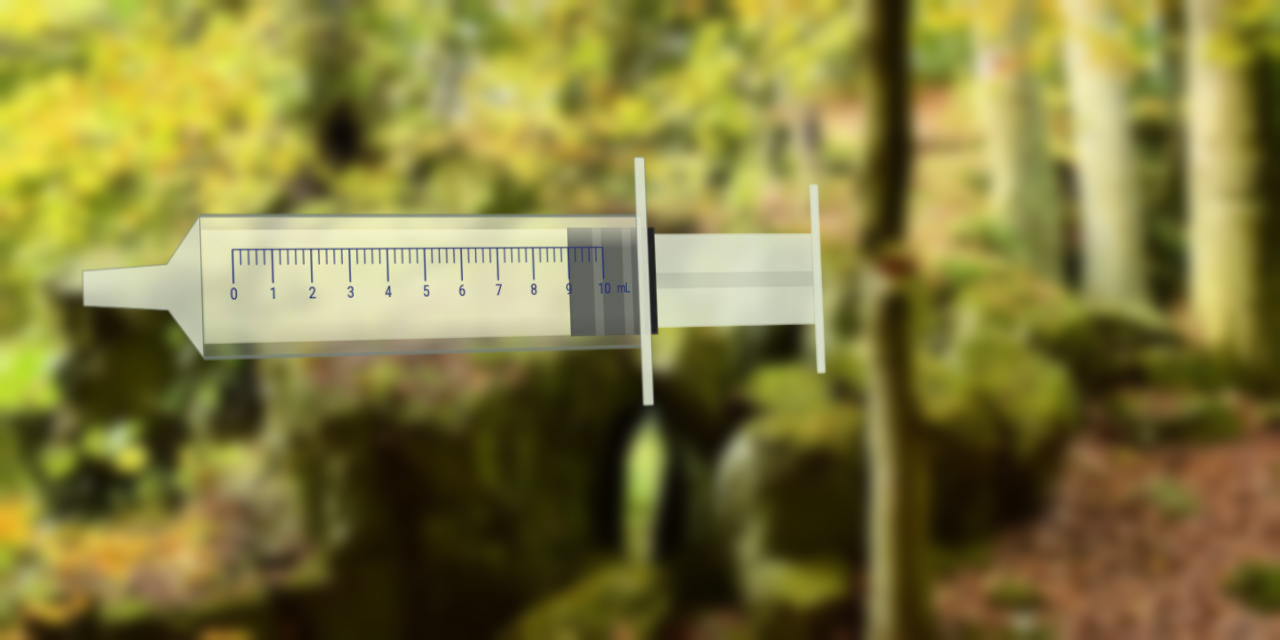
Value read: 9 mL
